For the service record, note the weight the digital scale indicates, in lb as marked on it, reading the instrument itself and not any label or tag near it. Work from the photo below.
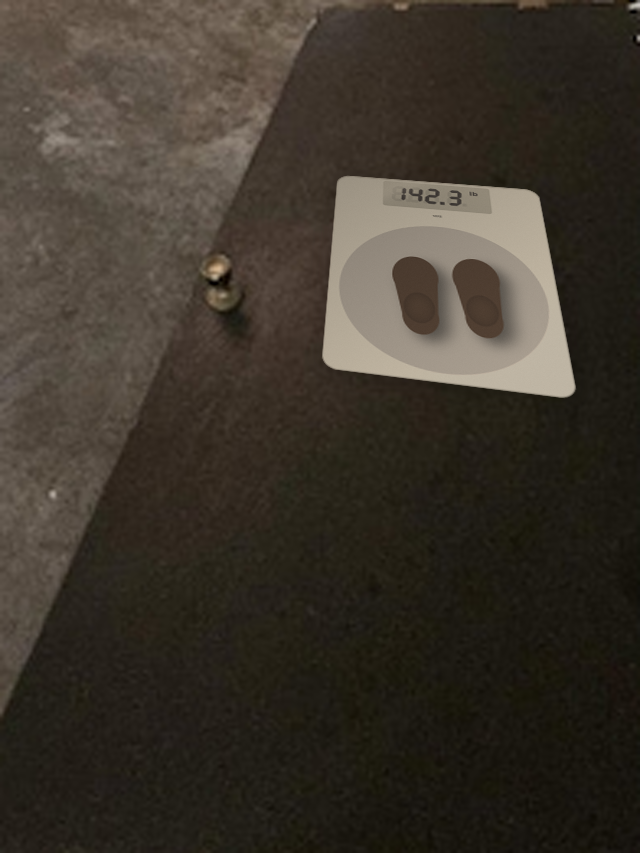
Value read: 142.3 lb
